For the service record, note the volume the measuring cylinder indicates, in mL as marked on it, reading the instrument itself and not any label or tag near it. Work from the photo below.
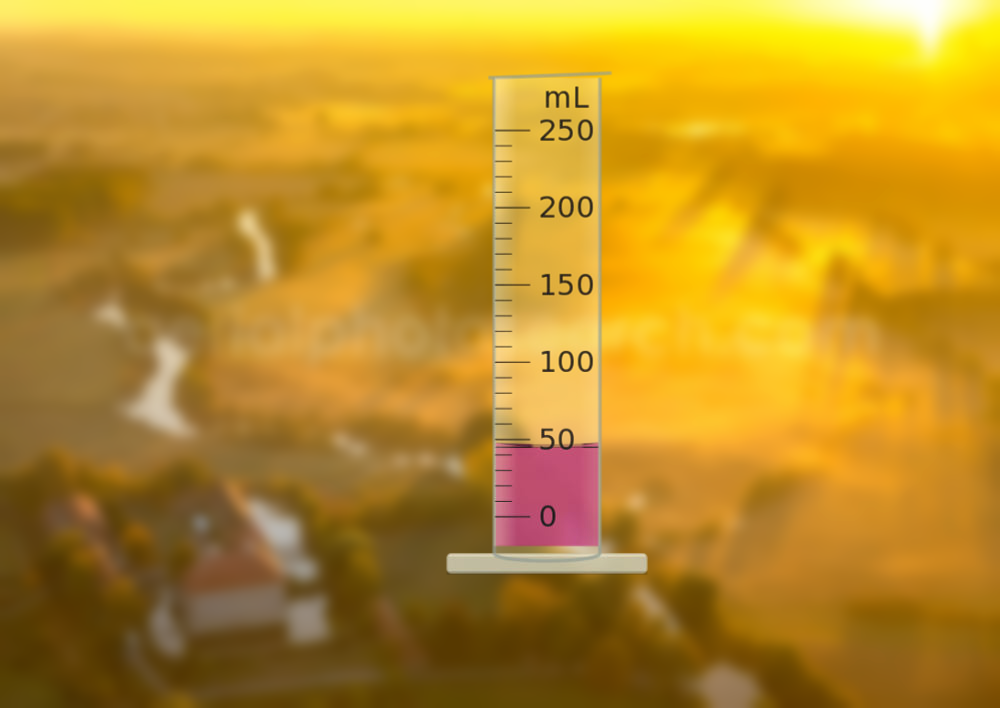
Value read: 45 mL
